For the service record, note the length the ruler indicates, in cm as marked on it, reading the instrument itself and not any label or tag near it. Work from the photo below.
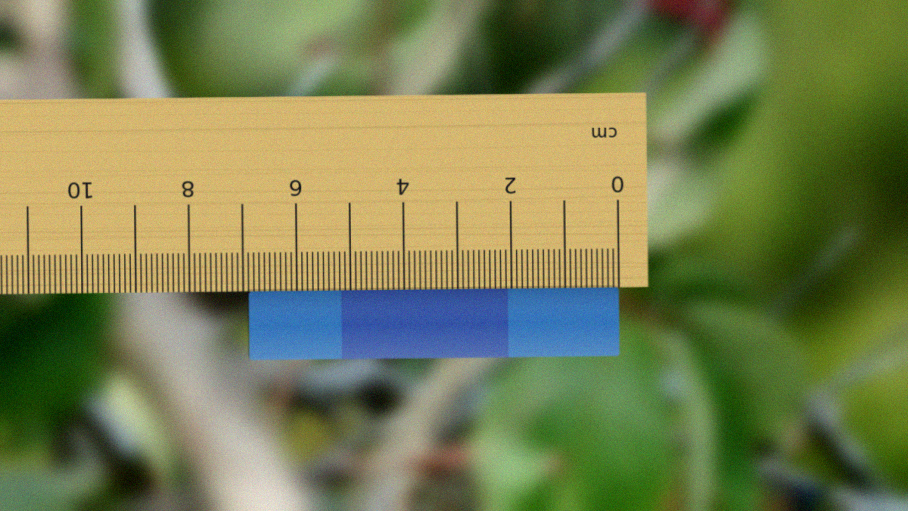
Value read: 6.9 cm
